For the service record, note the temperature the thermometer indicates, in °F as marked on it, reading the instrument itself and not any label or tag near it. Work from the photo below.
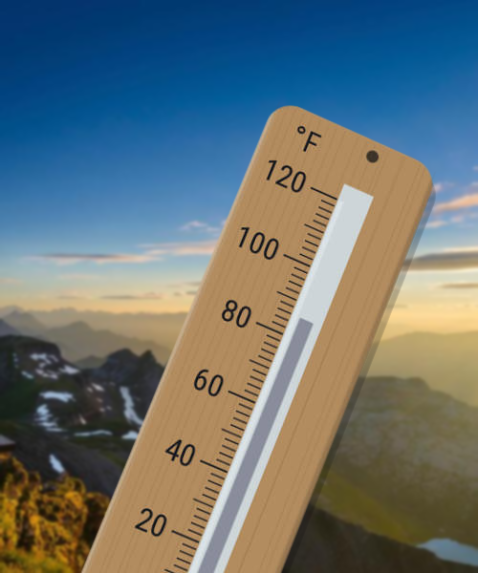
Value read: 86 °F
